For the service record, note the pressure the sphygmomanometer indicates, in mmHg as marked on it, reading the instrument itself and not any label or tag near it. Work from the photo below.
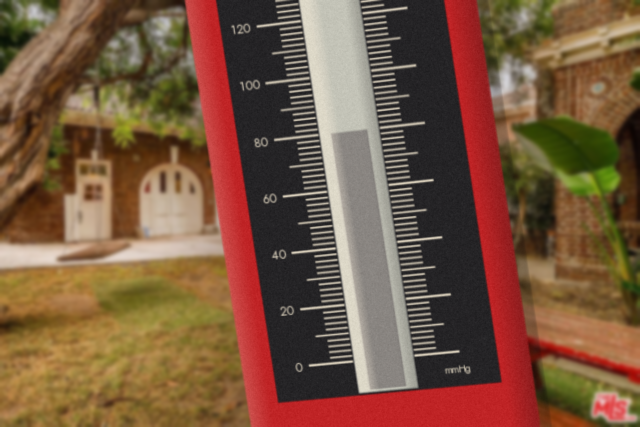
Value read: 80 mmHg
